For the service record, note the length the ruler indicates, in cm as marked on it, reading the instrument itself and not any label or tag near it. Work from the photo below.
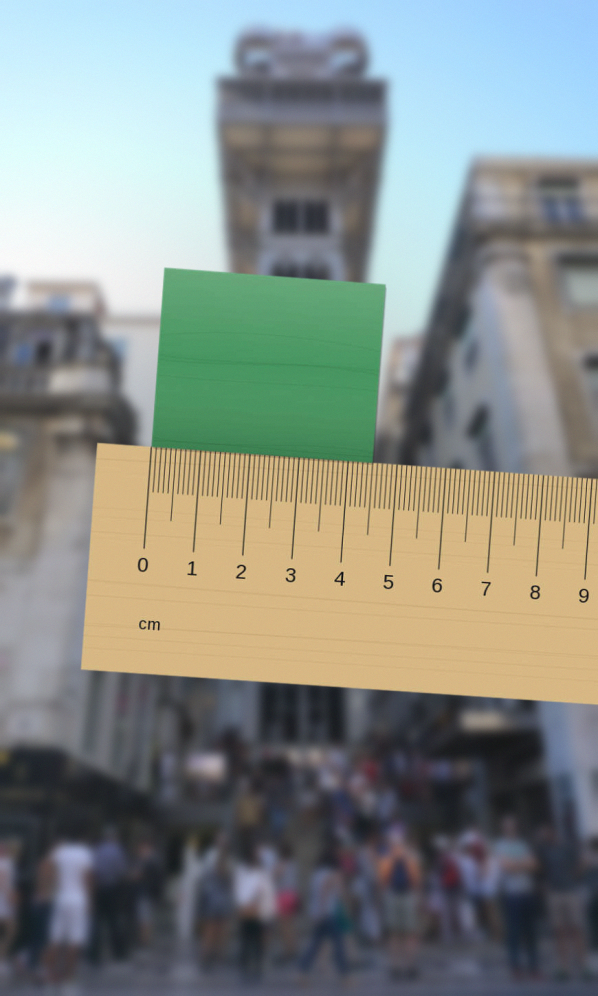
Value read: 4.5 cm
